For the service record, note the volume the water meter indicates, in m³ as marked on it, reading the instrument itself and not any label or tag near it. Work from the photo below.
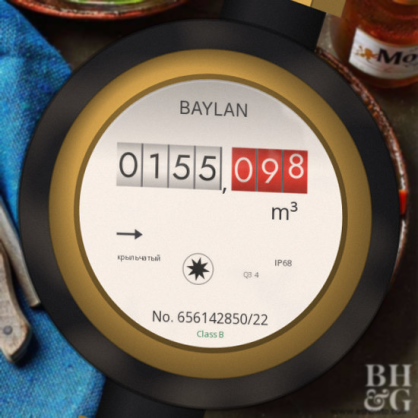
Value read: 155.098 m³
